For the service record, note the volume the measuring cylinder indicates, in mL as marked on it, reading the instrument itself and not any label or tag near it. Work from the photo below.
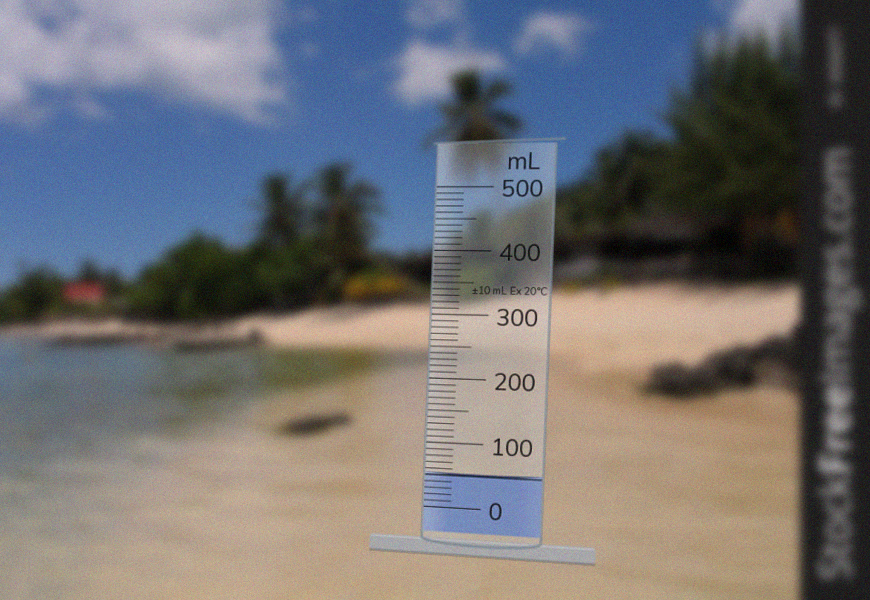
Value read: 50 mL
